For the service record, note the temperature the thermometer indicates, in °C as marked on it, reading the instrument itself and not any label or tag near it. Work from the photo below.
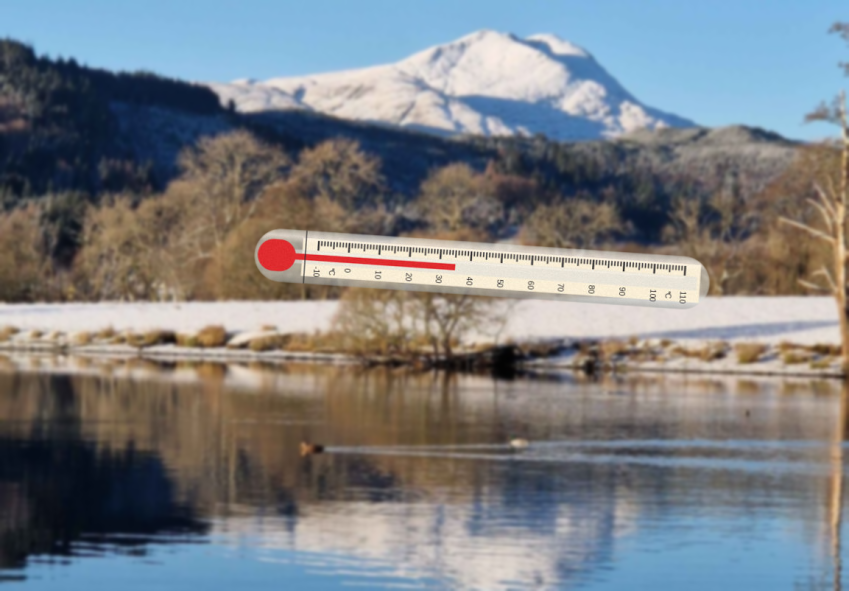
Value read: 35 °C
